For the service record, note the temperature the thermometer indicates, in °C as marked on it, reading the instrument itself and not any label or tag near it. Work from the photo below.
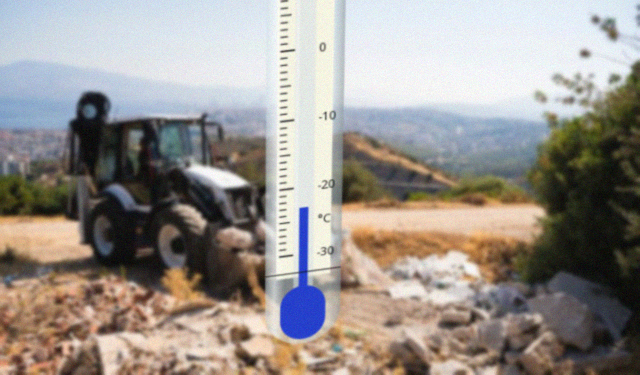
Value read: -23 °C
